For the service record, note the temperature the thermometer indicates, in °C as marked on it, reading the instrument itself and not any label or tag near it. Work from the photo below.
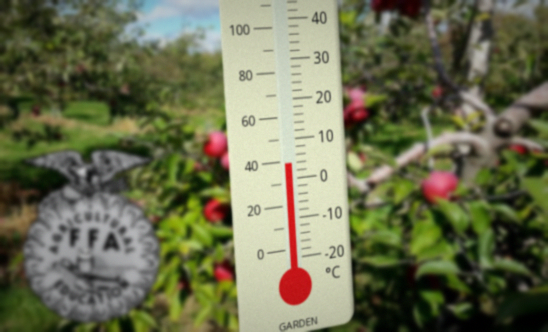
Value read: 4 °C
